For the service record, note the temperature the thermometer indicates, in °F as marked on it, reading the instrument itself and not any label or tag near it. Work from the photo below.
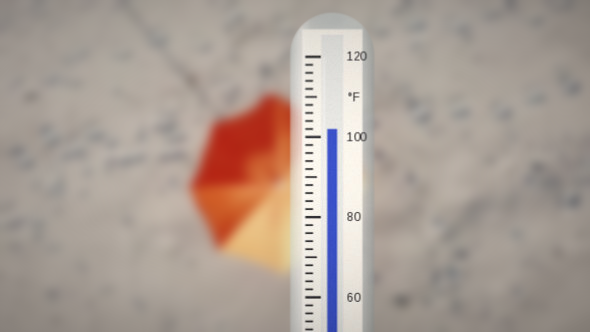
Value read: 102 °F
